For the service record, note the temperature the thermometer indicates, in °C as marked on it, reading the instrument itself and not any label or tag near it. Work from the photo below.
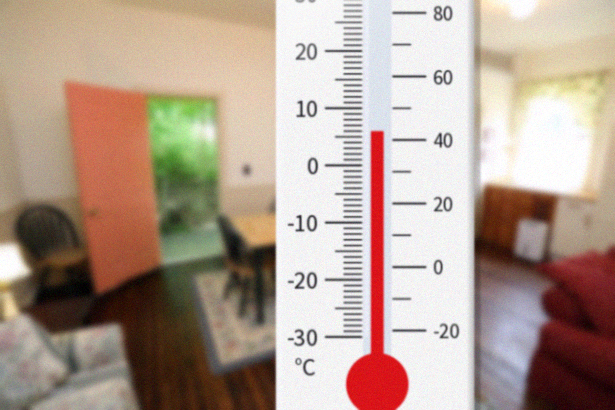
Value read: 6 °C
